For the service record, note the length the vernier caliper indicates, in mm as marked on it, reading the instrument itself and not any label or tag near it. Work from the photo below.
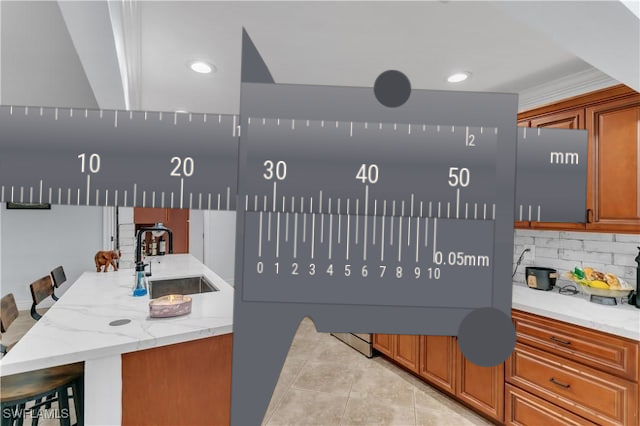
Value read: 28.6 mm
